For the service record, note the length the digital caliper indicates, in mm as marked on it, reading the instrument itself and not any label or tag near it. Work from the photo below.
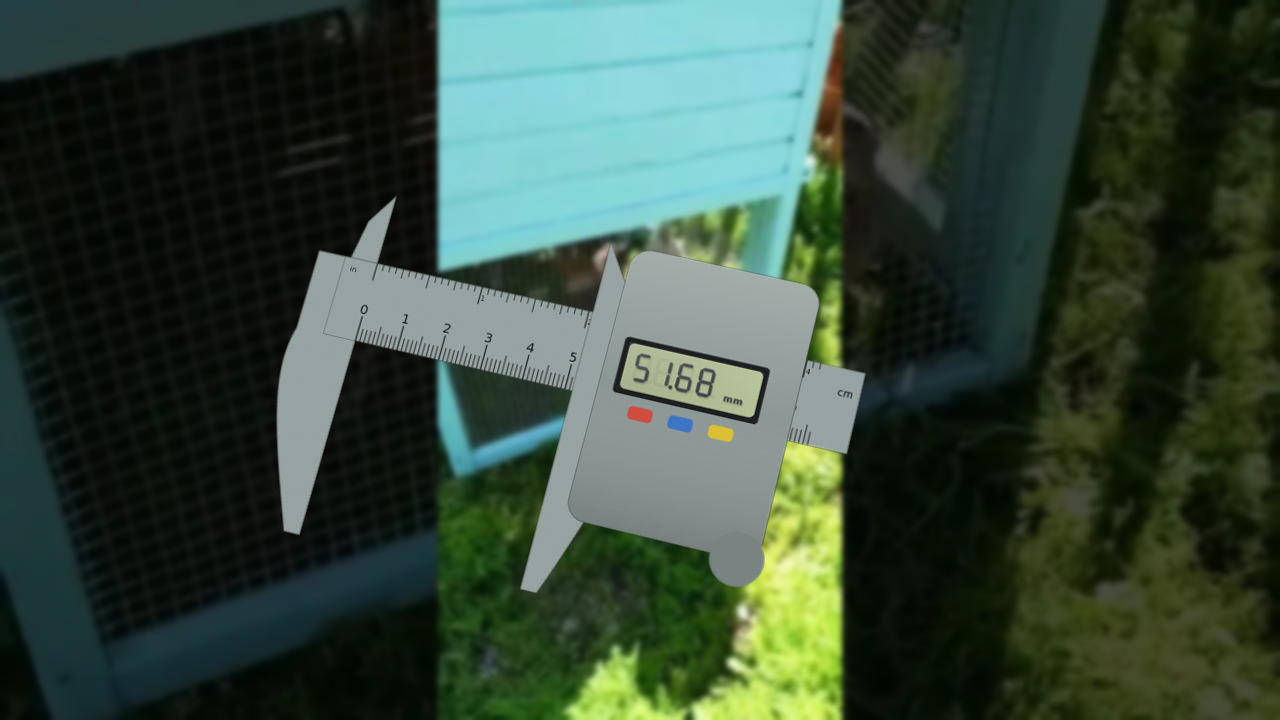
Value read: 51.68 mm
